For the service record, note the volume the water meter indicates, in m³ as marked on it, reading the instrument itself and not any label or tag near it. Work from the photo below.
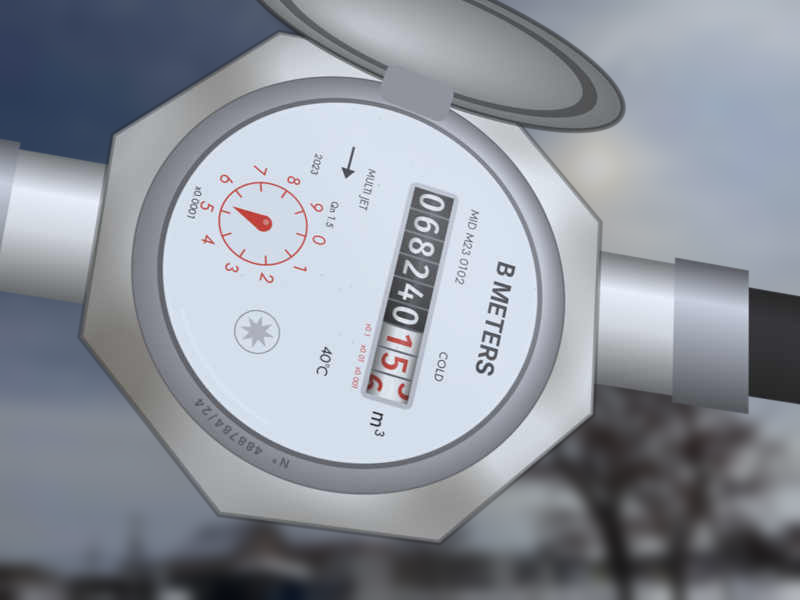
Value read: 68240.1555 m³
